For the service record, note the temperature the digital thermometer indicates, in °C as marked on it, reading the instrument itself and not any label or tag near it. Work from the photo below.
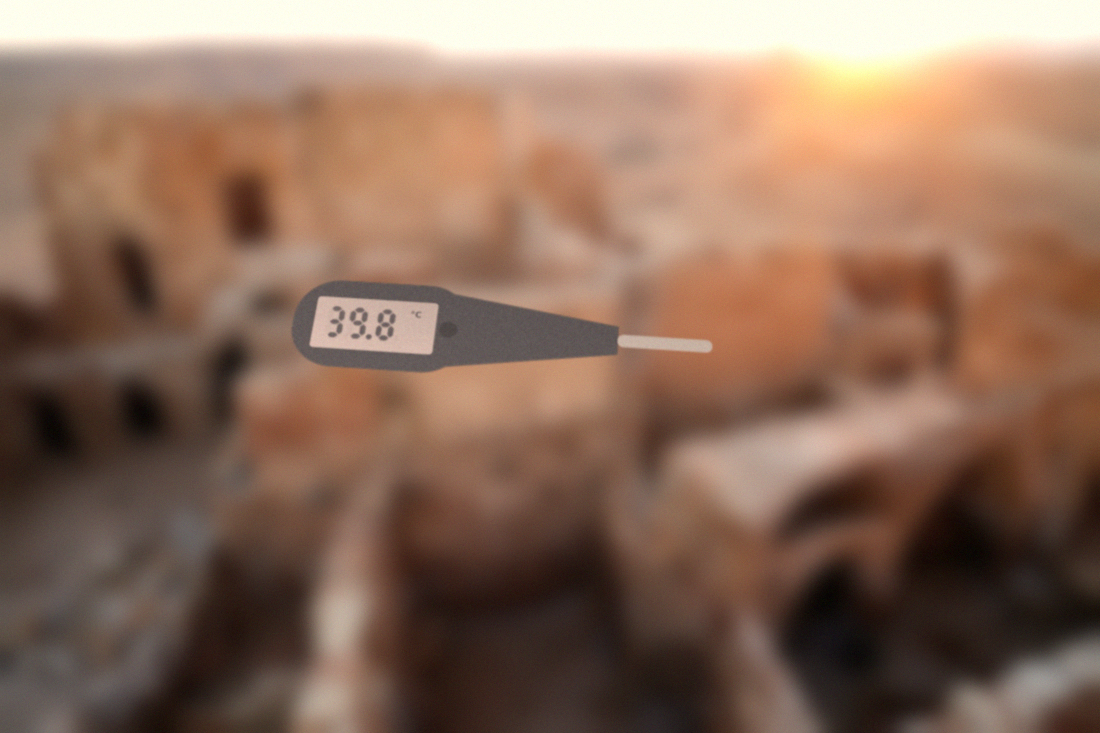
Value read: 39.8 °C
